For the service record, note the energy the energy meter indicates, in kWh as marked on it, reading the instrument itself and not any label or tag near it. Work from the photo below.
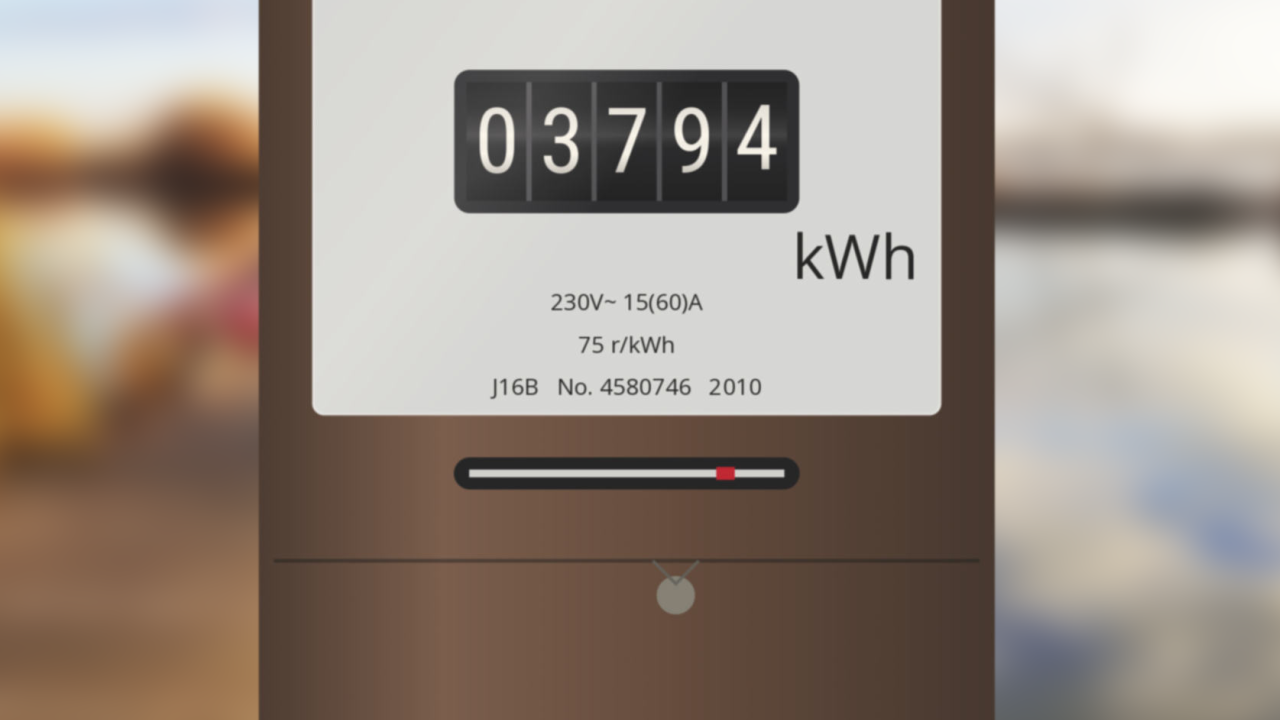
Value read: 3794 kWh
